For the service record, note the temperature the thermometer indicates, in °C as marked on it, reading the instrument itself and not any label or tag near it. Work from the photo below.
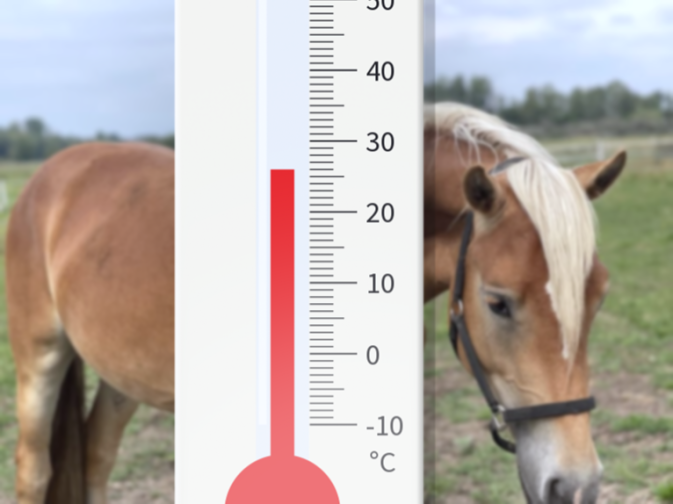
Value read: 26 °C
